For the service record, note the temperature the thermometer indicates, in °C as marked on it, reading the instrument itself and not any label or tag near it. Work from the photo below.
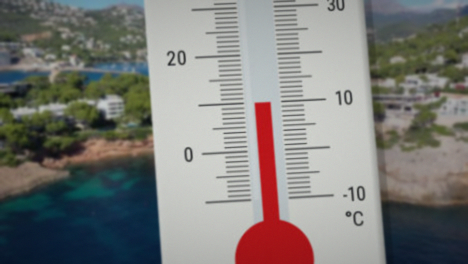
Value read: 10 °C
